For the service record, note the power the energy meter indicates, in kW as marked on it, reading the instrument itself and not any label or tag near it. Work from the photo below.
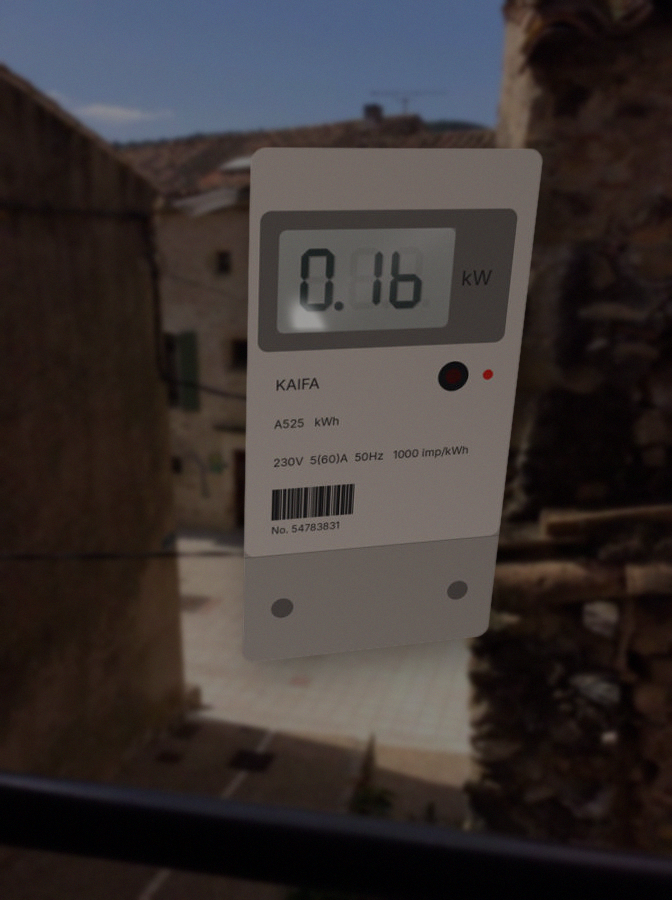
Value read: 0.16 kW
